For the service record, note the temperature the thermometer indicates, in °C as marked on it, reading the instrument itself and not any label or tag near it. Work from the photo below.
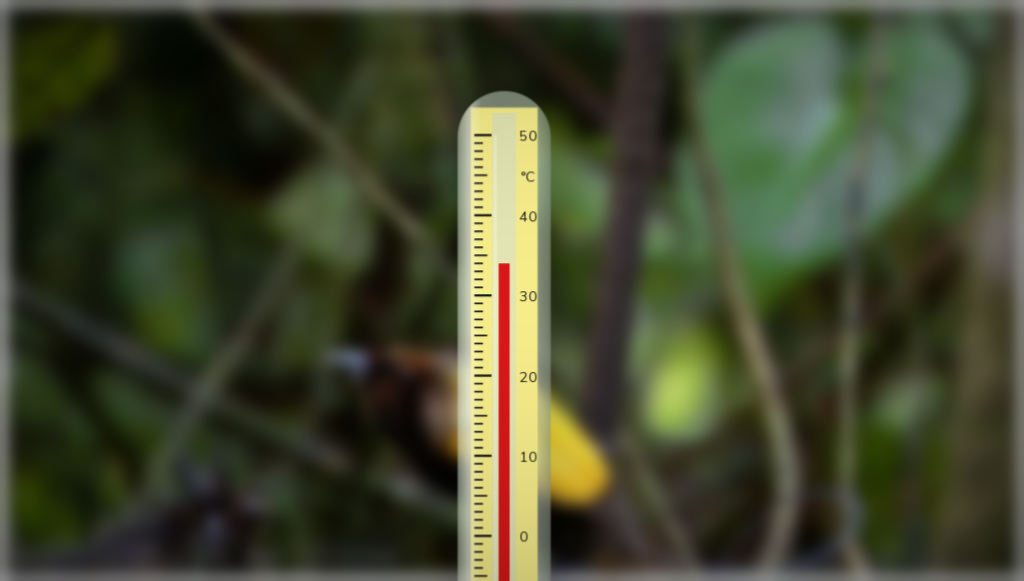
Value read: 34 °C
